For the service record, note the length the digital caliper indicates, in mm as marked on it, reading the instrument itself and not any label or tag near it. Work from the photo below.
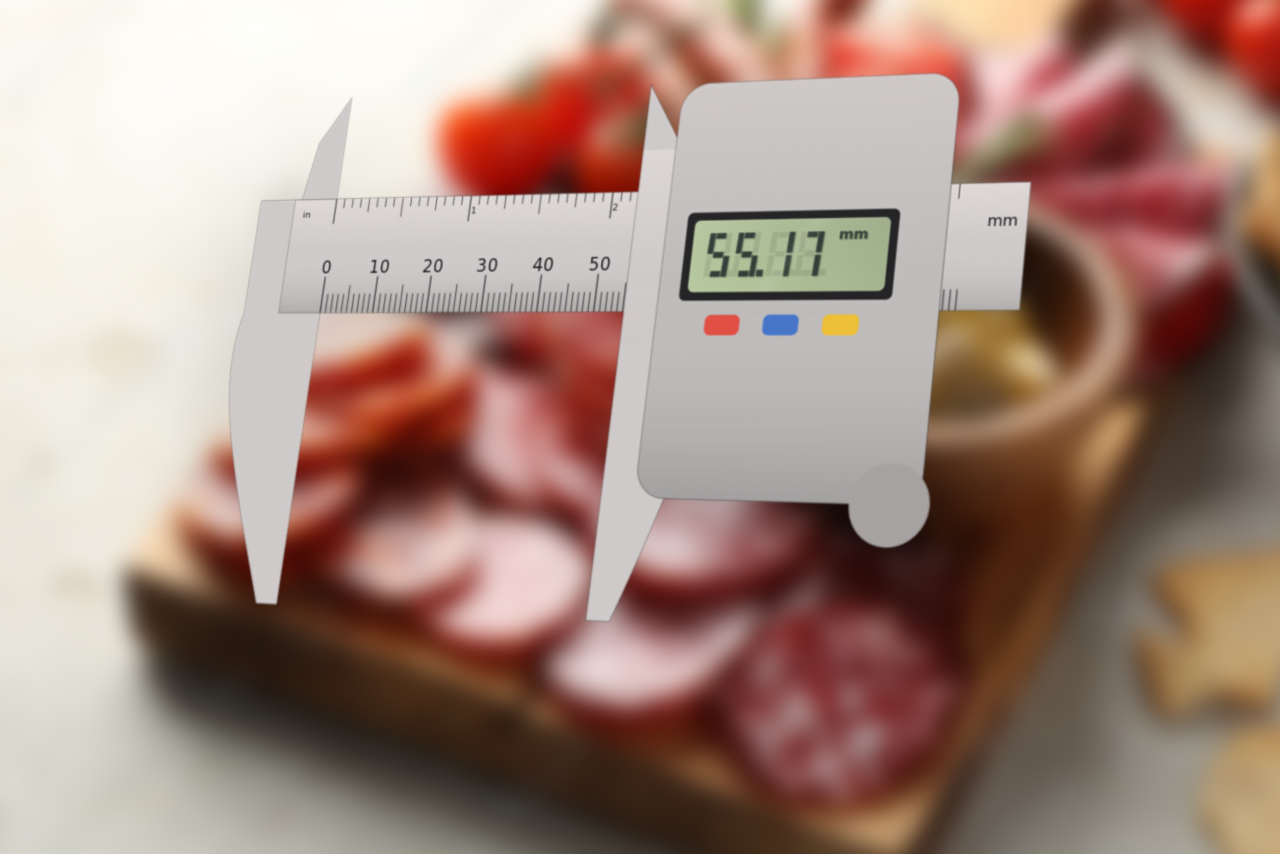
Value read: 55.17 mm
